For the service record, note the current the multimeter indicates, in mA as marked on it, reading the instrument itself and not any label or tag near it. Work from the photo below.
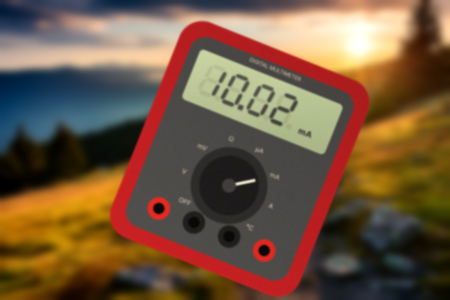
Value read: 10.02 mA
